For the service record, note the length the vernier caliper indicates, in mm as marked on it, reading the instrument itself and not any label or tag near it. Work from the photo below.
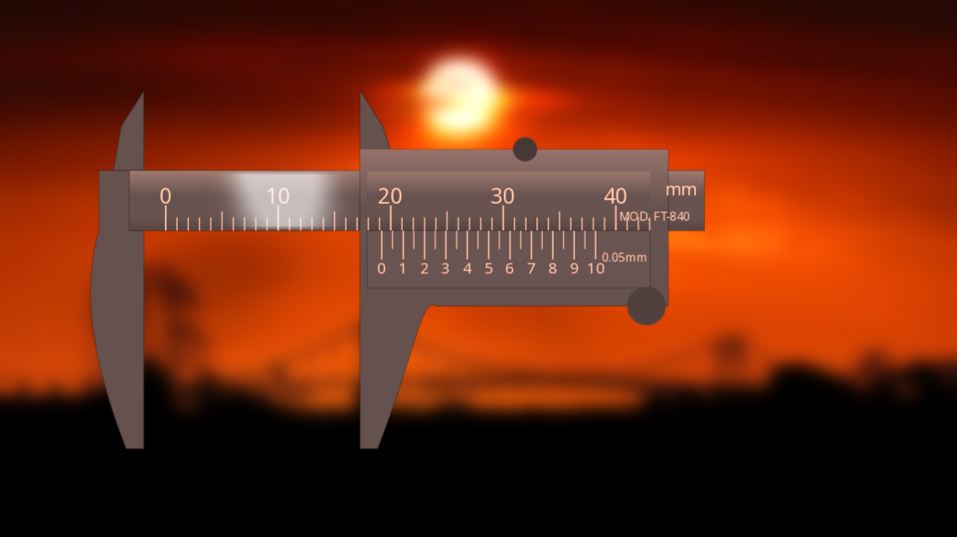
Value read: 19.2 mm
